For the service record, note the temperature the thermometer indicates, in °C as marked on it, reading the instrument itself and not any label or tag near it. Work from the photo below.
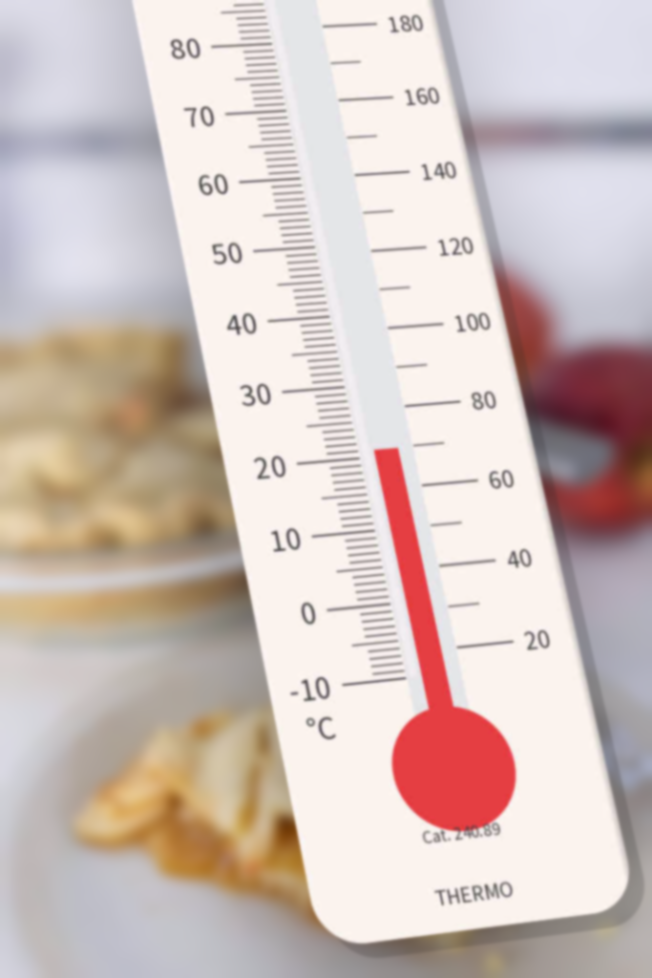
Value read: 21 °C
